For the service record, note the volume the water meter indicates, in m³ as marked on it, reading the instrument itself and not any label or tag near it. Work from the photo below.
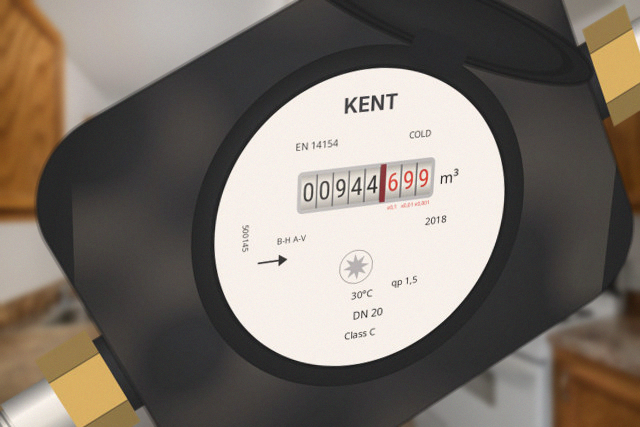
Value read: 944.699 m³
